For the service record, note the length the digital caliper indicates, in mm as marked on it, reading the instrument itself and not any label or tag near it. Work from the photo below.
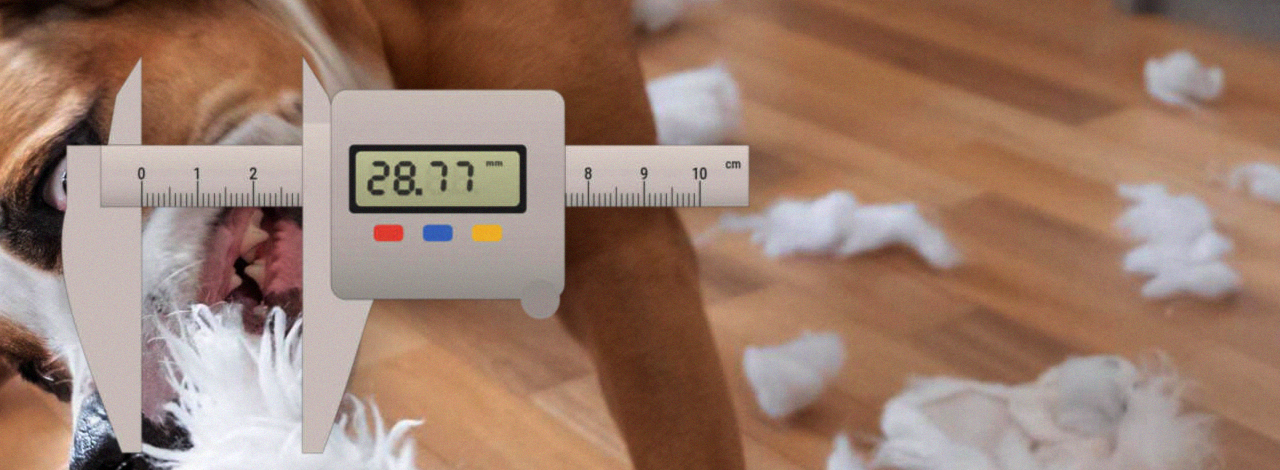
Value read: 28.77 mm
